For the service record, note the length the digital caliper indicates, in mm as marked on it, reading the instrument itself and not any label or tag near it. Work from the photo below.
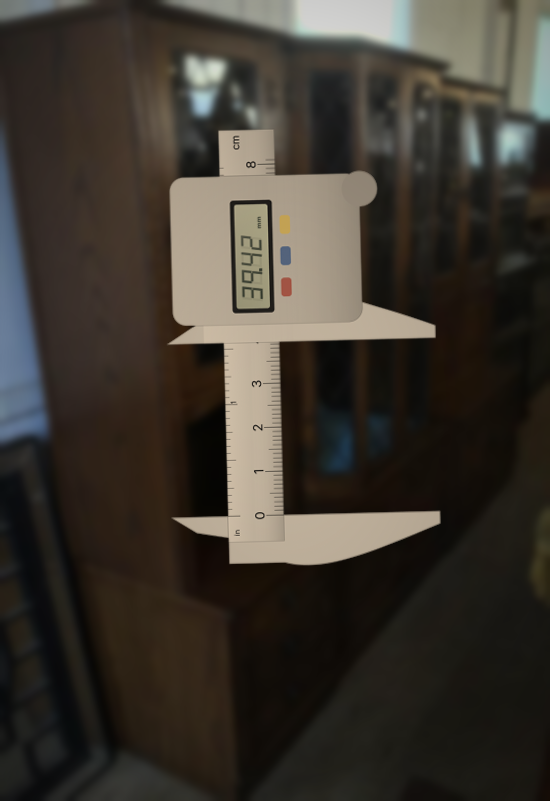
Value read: 39.42 mm
